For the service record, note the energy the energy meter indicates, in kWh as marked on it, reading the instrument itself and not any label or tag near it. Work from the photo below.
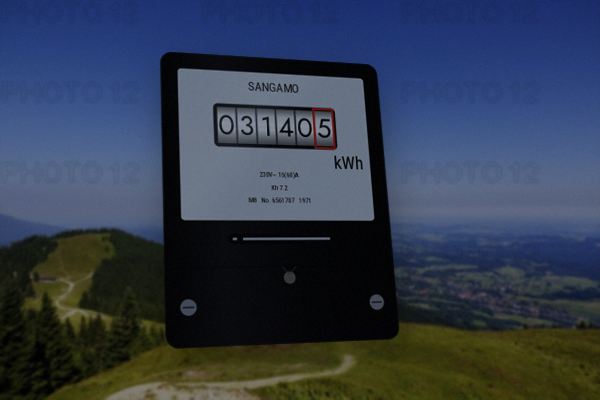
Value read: 3140.5 kWh
